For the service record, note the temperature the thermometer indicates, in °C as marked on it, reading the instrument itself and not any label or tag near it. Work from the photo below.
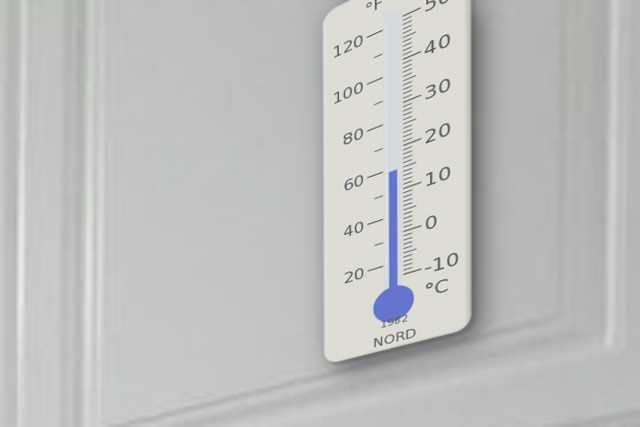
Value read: 15 °C
